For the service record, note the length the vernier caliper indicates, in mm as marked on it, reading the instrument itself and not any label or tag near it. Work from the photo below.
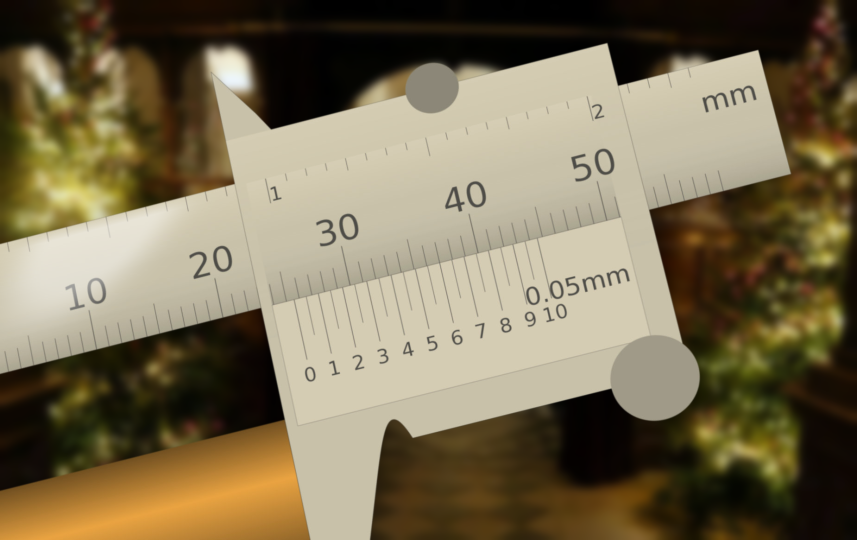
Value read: 25.6 mm
